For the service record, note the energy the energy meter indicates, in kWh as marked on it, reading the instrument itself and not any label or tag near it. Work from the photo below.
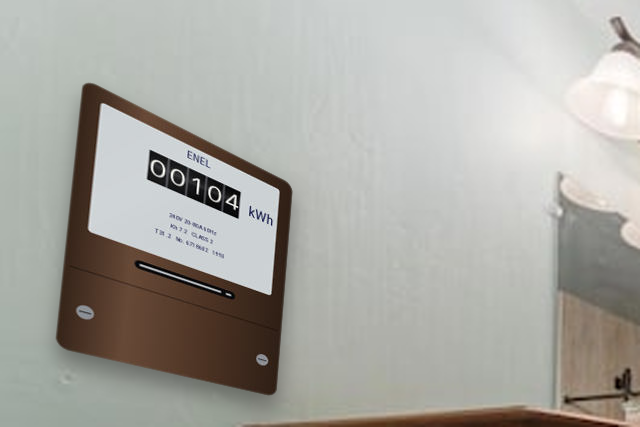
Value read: 104 kWh
